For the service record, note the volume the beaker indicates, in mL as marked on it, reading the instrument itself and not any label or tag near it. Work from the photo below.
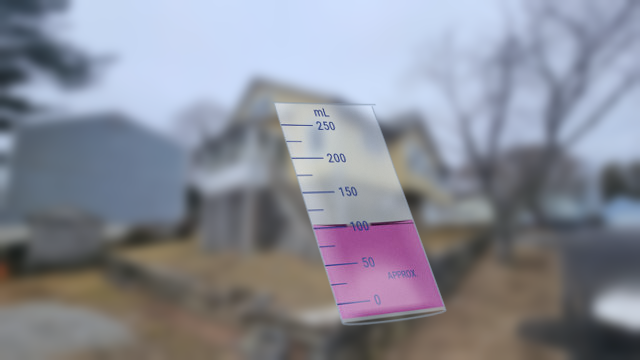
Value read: 100 mL
